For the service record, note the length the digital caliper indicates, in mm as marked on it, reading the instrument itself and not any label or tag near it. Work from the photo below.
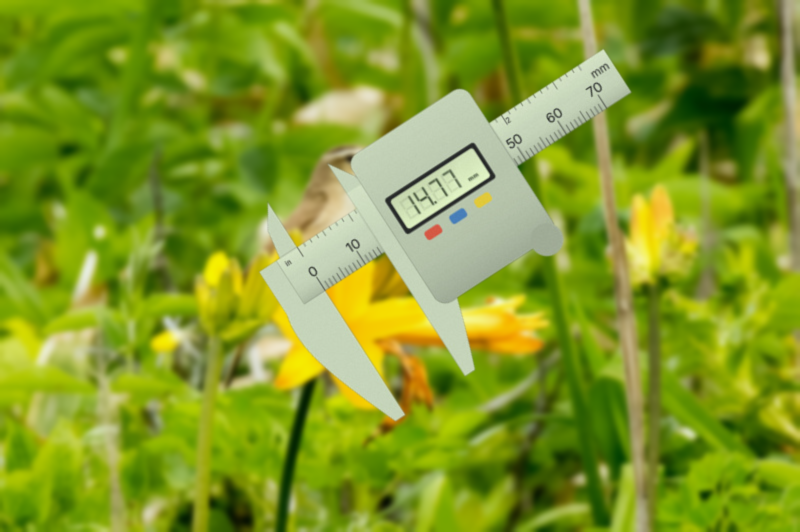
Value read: 14.77 mm
